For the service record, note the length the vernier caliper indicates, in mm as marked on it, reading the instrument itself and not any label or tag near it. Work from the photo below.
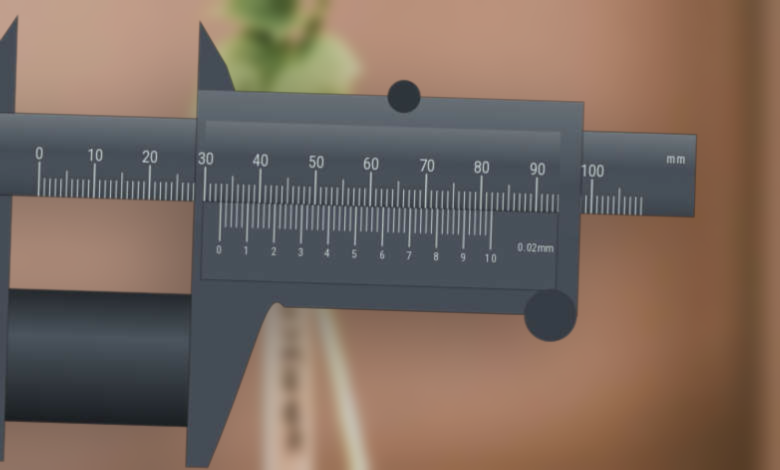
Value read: 33.0 mm
